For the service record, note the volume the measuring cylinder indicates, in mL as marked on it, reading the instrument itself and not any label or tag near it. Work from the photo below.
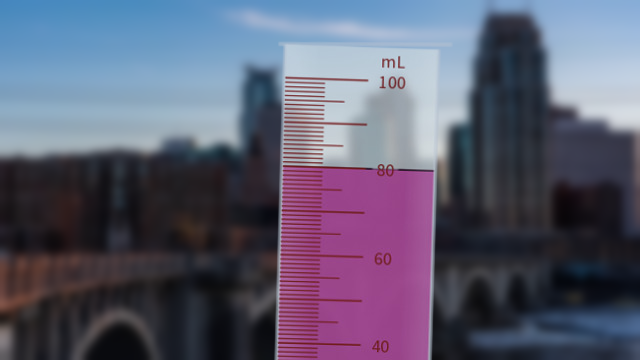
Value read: 80 mL
